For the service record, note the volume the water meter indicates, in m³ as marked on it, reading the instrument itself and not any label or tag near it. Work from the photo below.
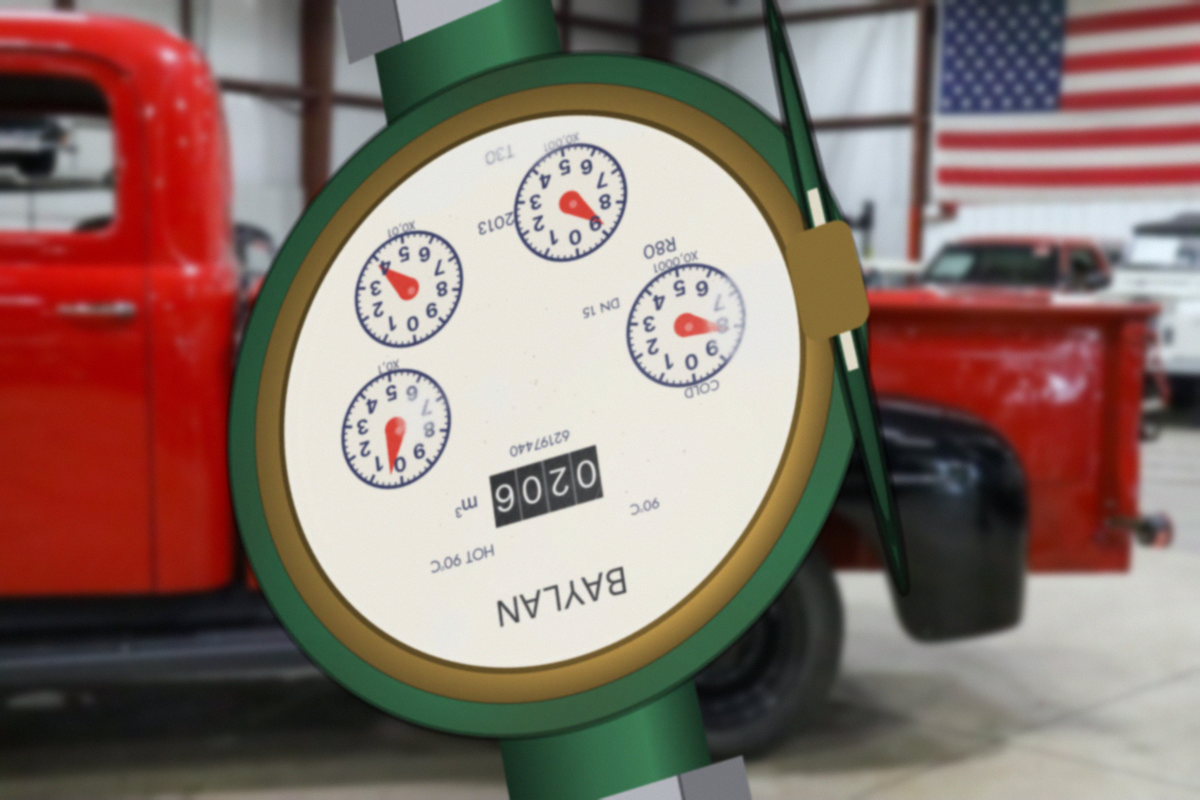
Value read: 206.0388 m³
